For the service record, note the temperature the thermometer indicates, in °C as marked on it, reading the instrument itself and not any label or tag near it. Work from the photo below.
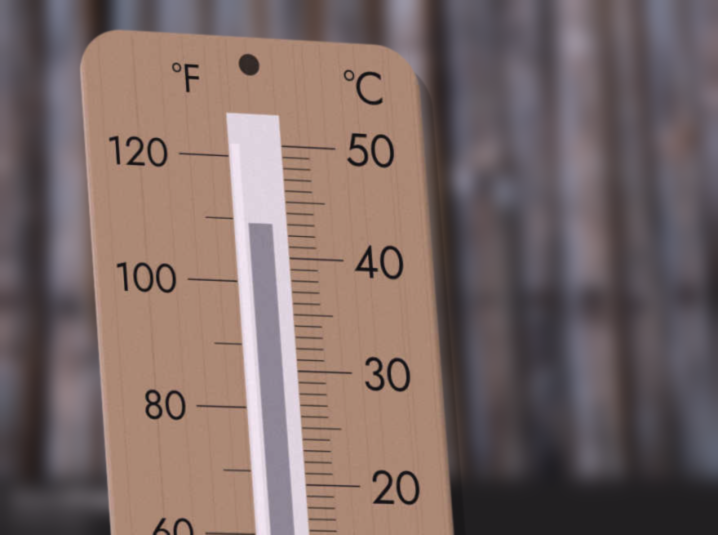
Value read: 43 °C
